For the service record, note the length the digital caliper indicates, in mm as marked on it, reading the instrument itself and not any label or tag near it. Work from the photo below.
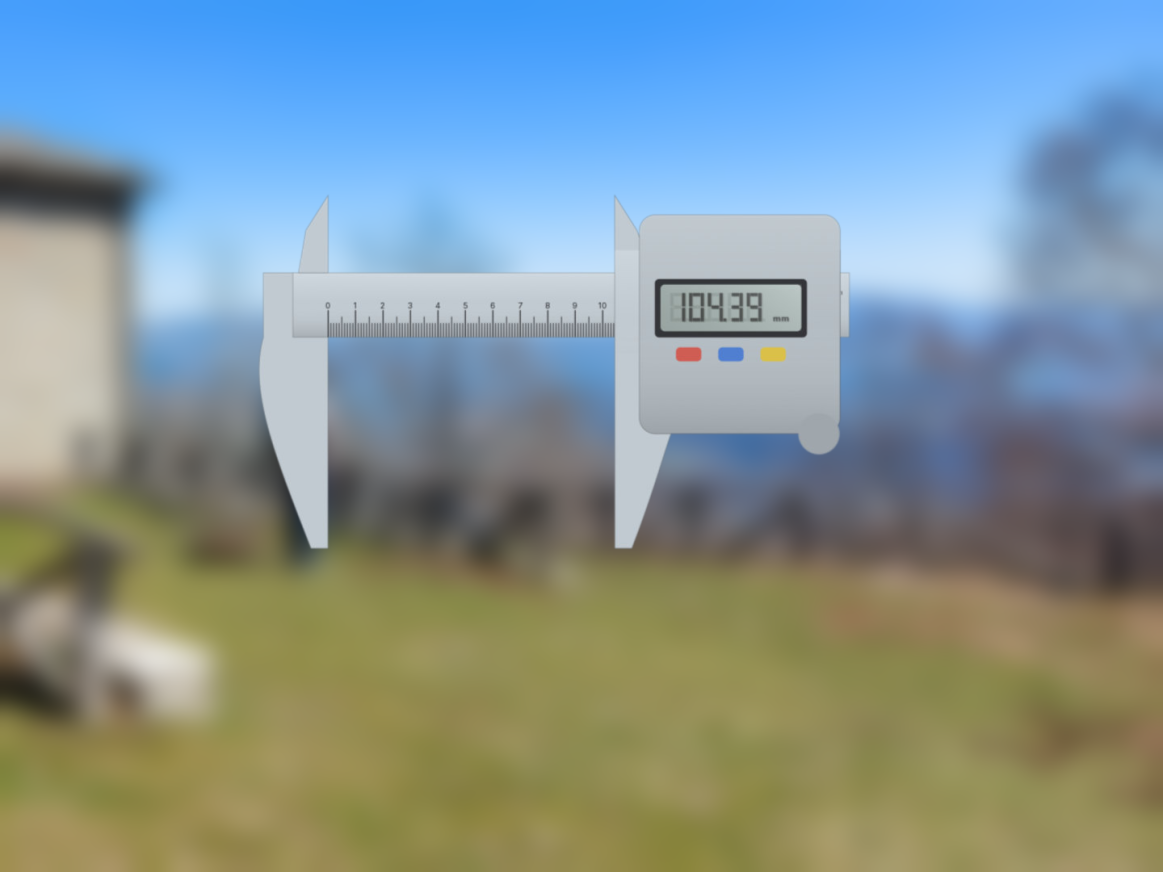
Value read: 104.39 mm
